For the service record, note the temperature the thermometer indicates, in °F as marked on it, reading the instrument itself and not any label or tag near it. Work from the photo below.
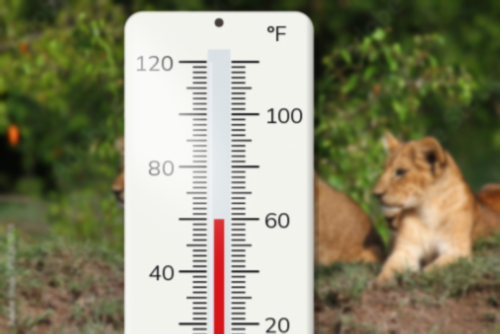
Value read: 60 °F
